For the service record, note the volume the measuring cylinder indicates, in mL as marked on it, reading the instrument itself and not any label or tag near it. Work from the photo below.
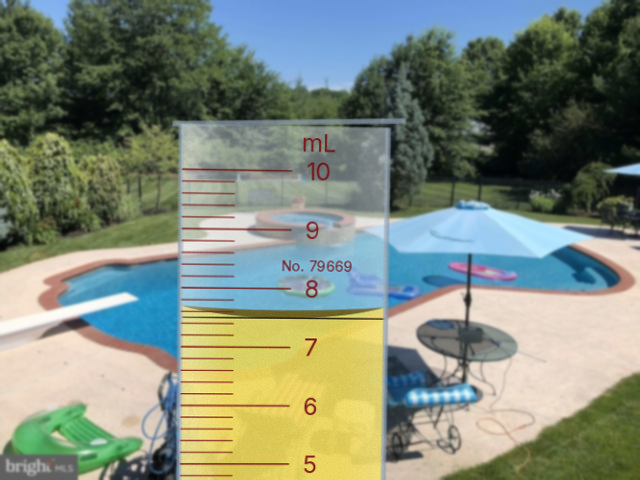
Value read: 7.5 mL
